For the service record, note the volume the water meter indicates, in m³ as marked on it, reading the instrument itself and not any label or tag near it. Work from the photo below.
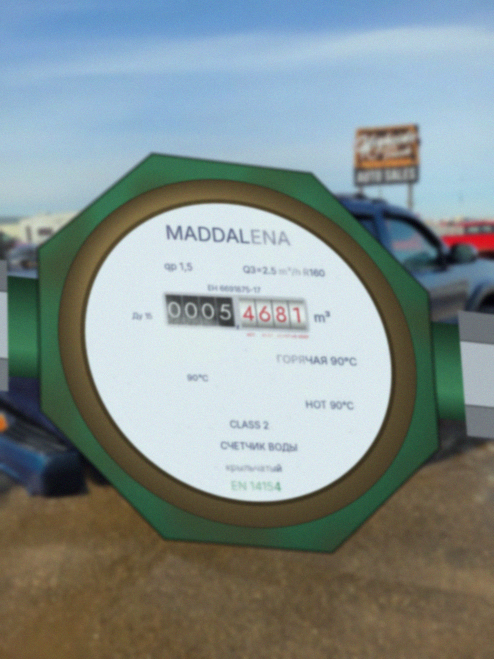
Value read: 5.4681 m³
